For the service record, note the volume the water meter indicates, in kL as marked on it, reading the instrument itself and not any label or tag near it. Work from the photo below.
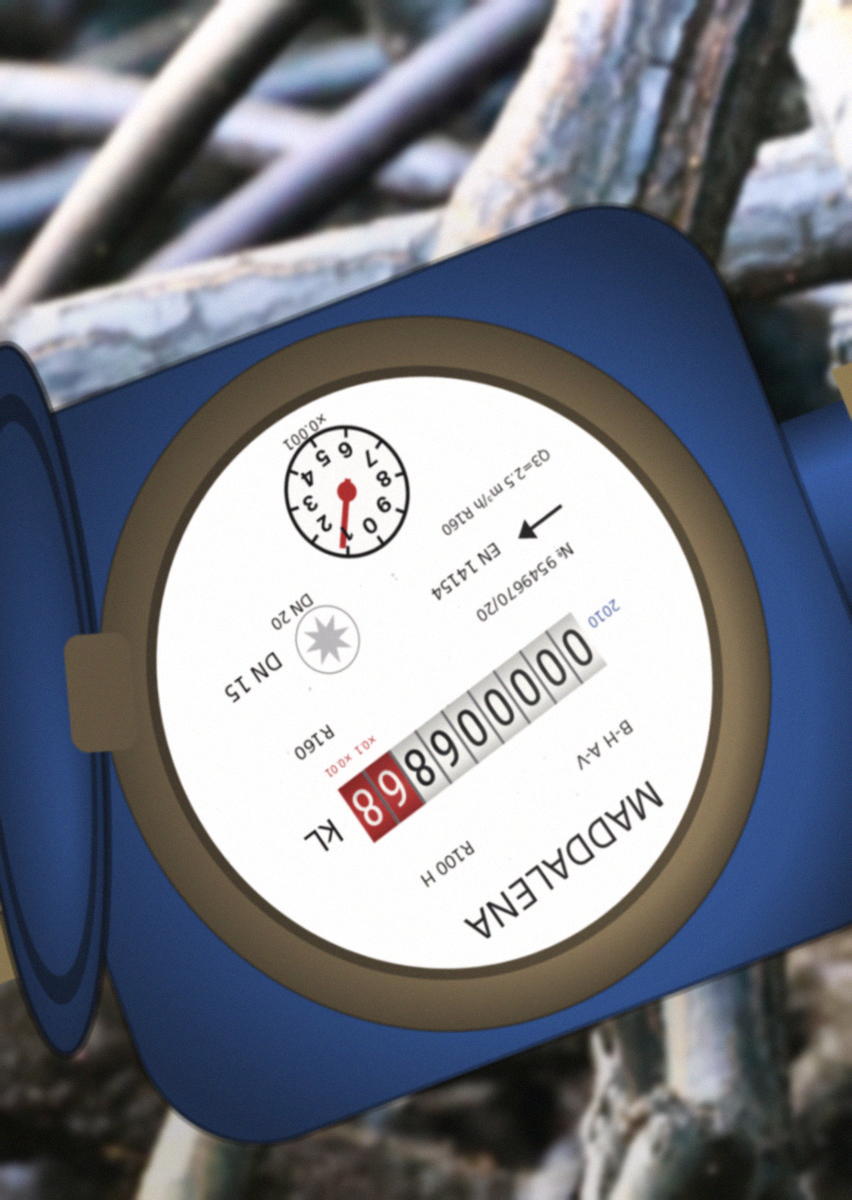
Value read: 68.681 kL
